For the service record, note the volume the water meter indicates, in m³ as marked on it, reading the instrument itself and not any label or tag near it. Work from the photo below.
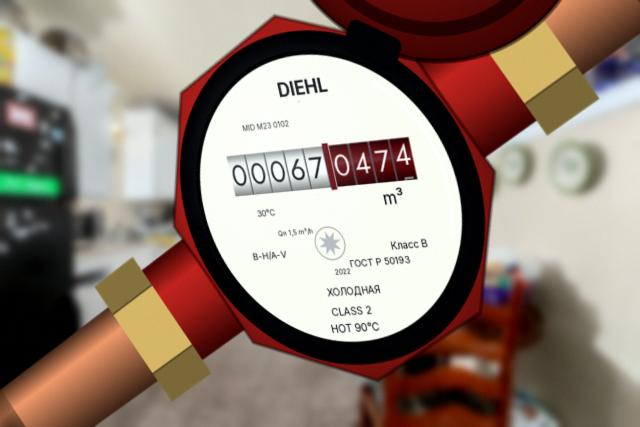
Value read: 67.0474 m³
